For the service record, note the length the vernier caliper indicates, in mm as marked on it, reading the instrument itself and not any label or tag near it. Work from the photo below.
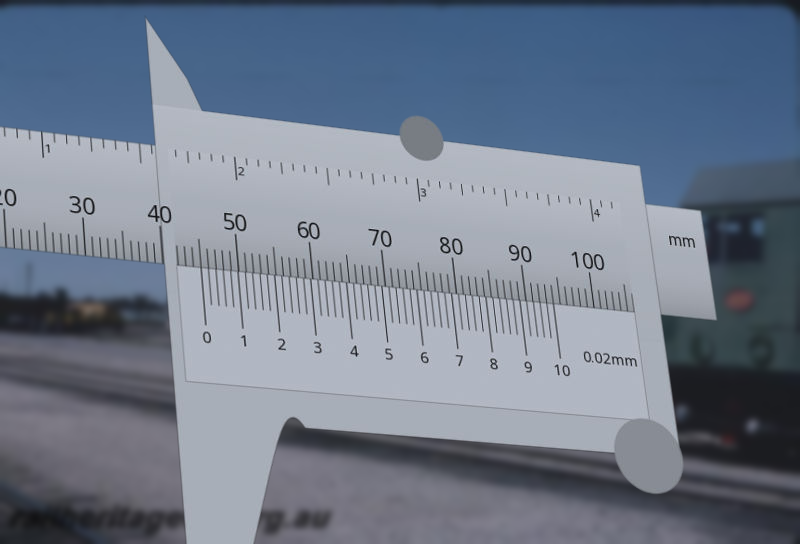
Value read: 45.0 mm
